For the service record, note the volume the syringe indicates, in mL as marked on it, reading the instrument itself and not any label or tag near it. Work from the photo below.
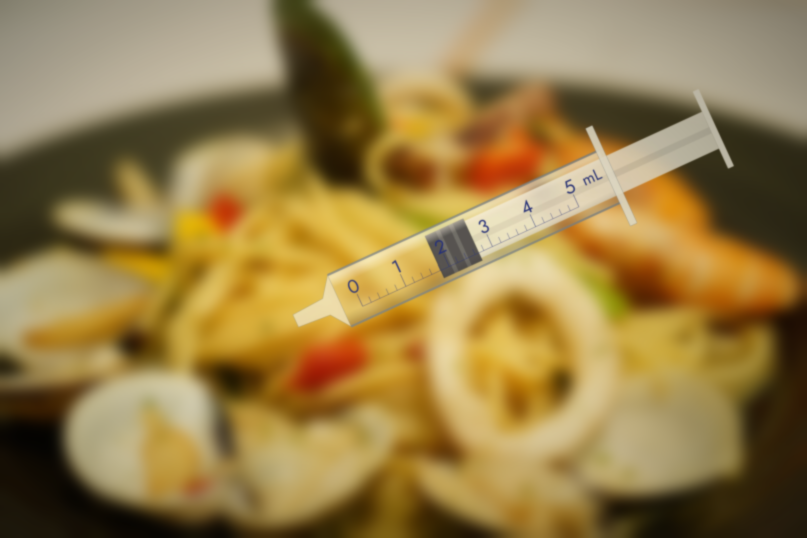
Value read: 1.8 mL
